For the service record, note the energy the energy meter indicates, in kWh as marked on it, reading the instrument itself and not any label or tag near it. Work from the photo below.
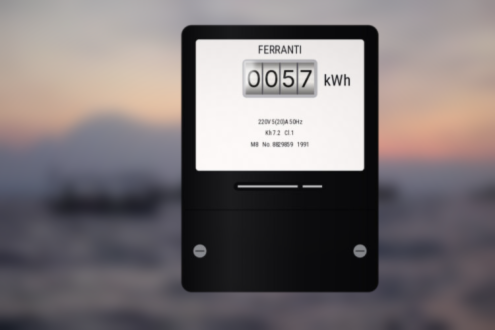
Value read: 57 kWh
